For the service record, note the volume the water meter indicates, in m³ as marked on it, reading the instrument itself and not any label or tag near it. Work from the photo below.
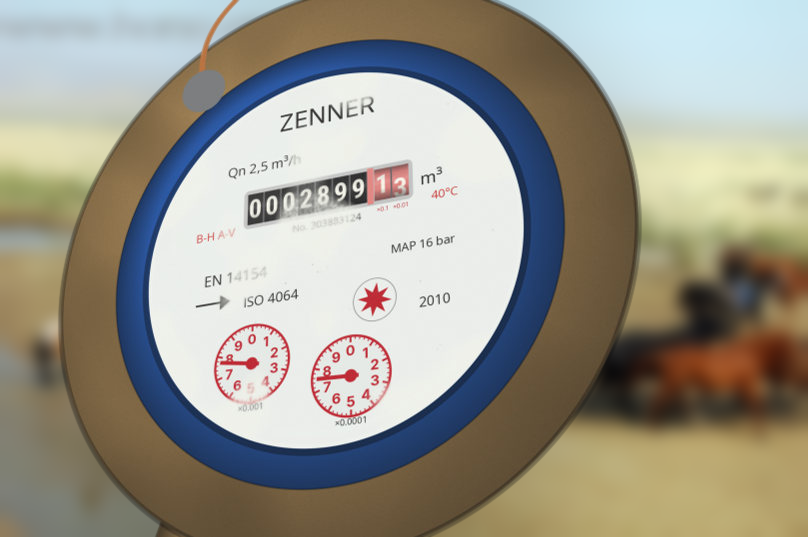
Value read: 2899.1277 m³
